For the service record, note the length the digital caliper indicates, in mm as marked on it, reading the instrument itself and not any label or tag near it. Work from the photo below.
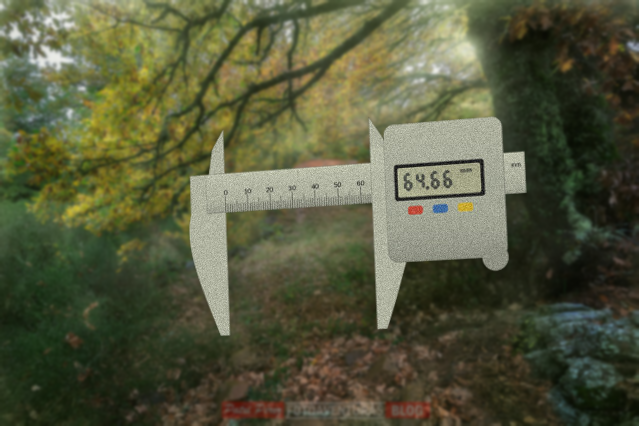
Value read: 64.66 mm
